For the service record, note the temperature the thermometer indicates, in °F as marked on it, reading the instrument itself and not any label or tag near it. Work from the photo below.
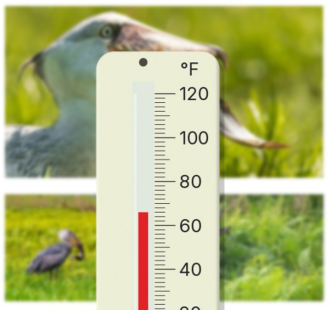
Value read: 66 °F
